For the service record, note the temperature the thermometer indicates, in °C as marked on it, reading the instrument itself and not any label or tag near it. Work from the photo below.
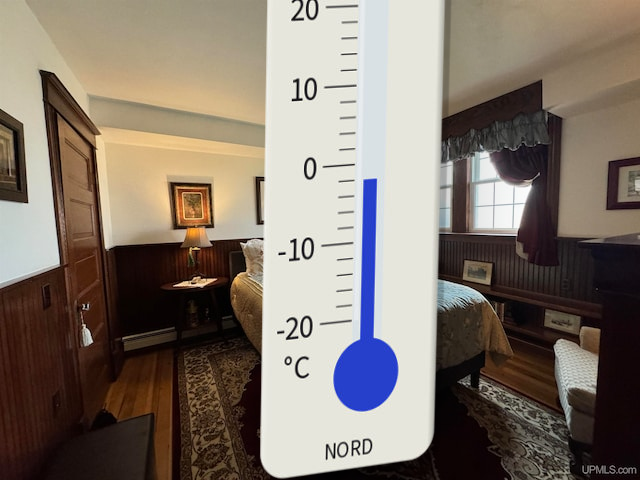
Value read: -2 °C
